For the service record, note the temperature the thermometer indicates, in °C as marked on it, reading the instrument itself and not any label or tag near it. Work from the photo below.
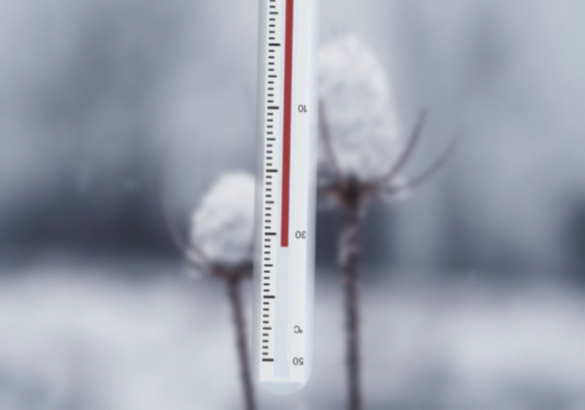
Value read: 32 °C
